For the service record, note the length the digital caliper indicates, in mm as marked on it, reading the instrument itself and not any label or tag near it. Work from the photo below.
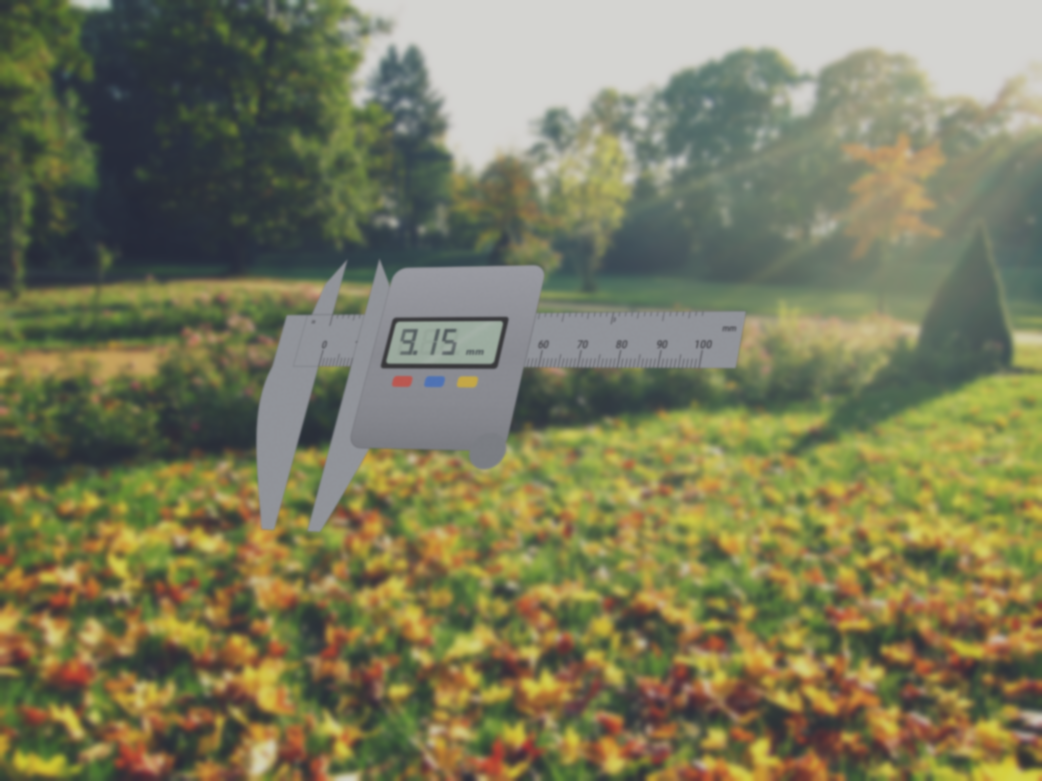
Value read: 9.15 mm
